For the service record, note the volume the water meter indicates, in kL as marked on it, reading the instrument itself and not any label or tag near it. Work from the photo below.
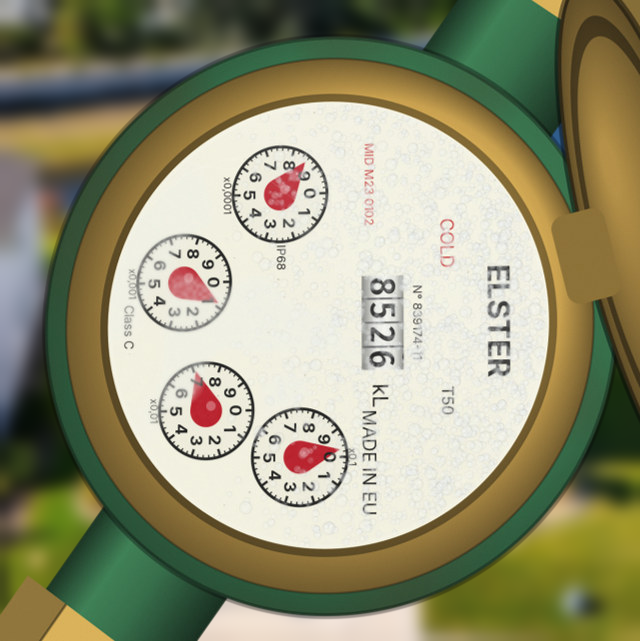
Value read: 8525.9708 kL
